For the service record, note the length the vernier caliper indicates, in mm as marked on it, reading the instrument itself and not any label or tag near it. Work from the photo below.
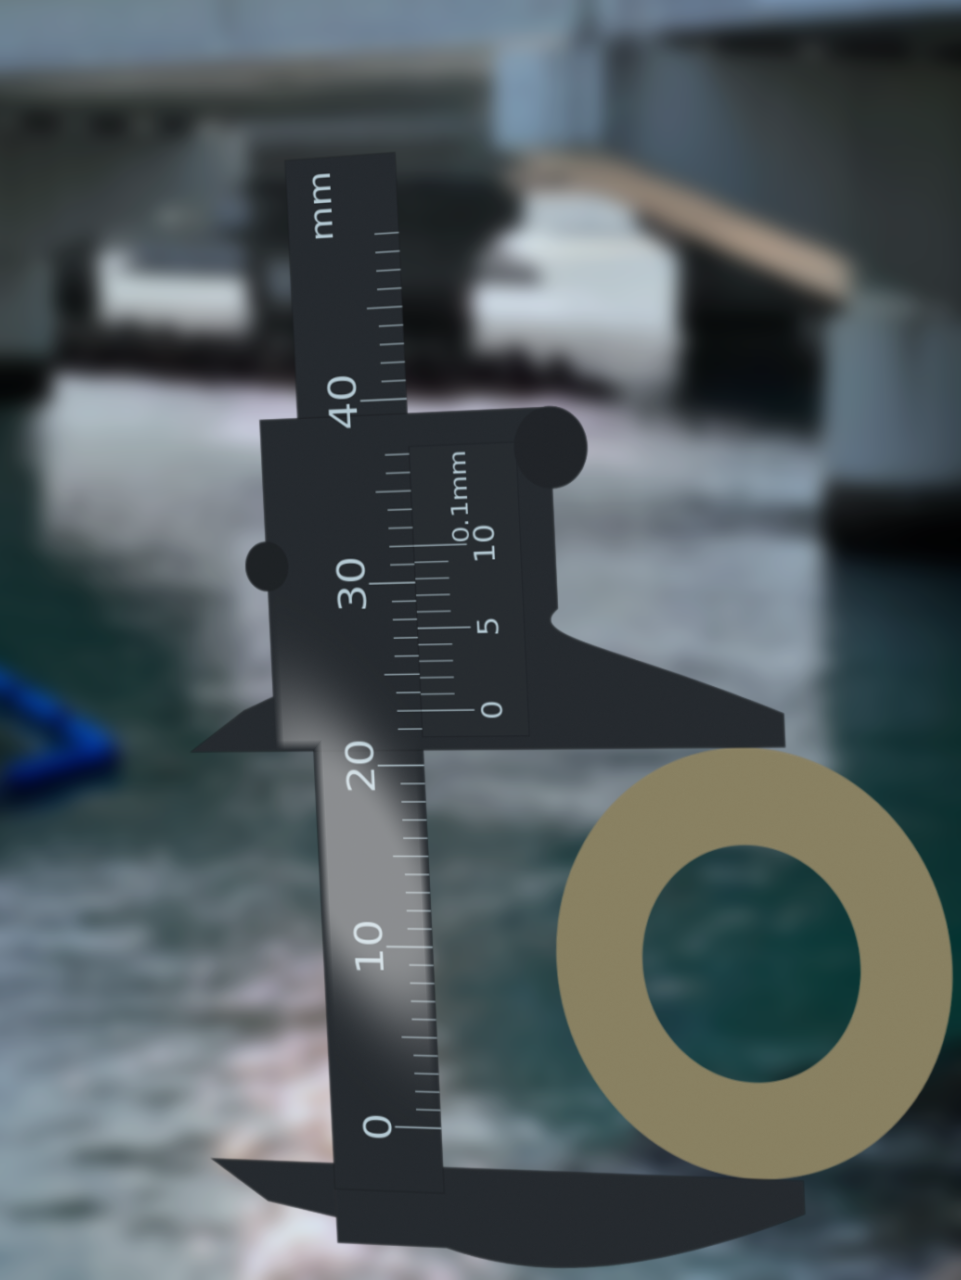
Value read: 23.0 mm
